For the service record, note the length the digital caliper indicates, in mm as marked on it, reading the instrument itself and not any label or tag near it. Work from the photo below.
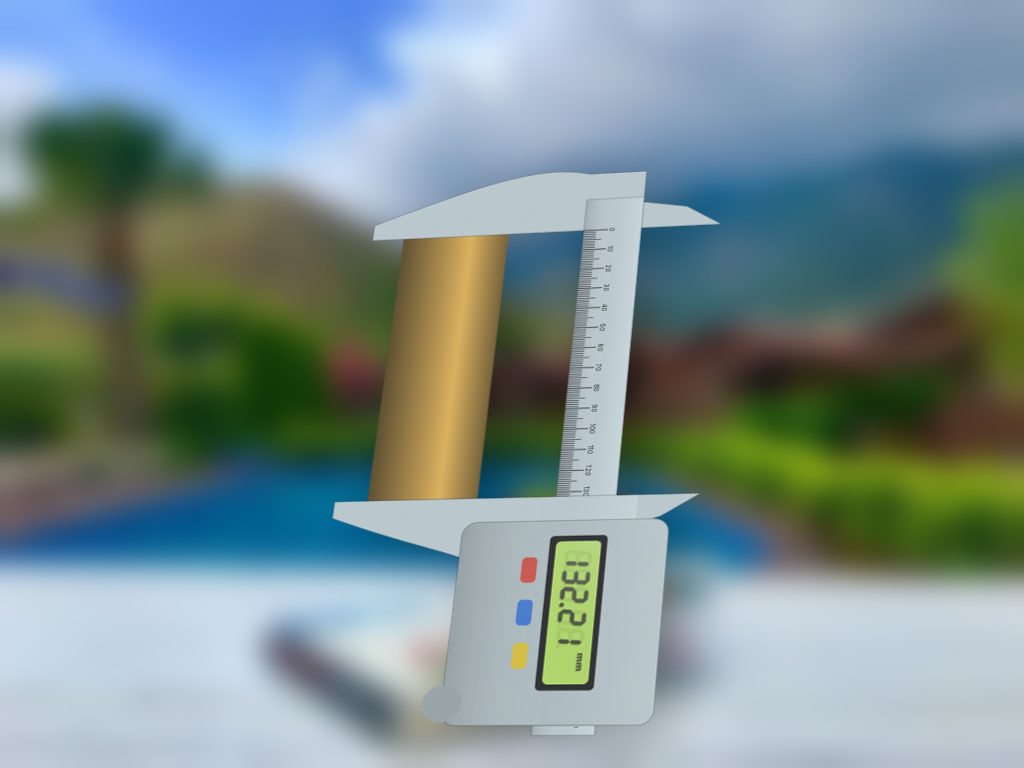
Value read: 132.21 mm
